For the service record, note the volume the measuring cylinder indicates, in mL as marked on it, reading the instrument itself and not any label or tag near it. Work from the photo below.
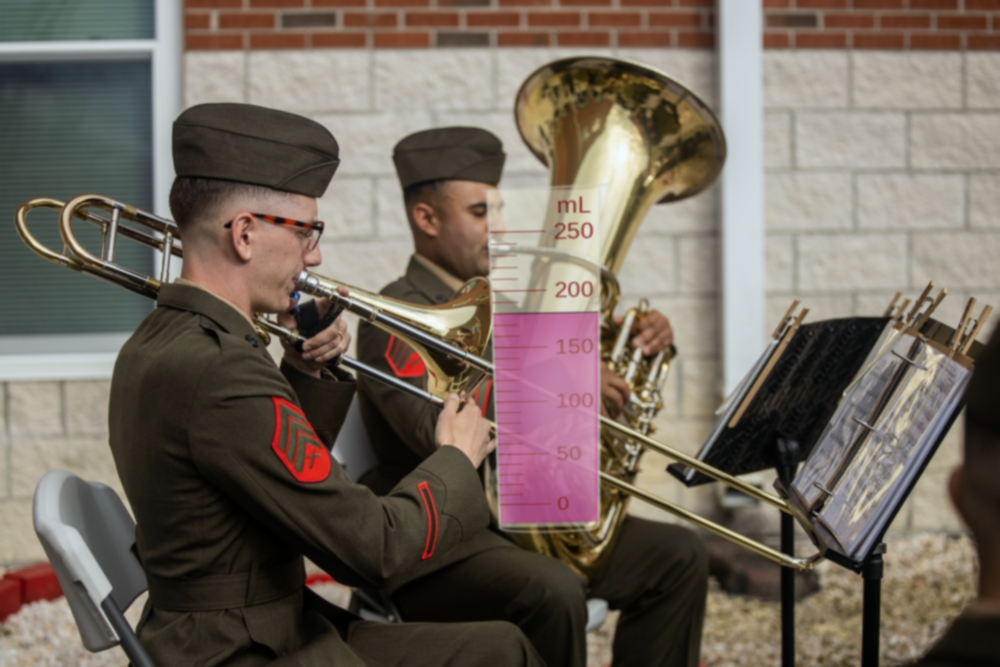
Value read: 180 mL
